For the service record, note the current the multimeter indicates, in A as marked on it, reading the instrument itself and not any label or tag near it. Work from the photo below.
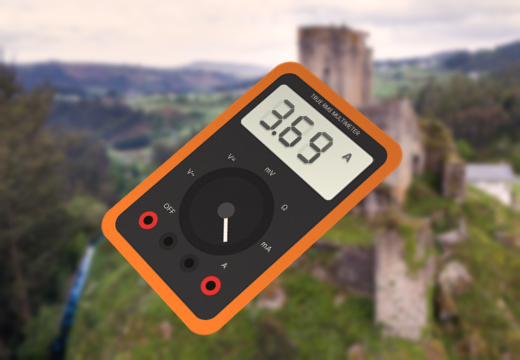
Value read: 3.69 A
